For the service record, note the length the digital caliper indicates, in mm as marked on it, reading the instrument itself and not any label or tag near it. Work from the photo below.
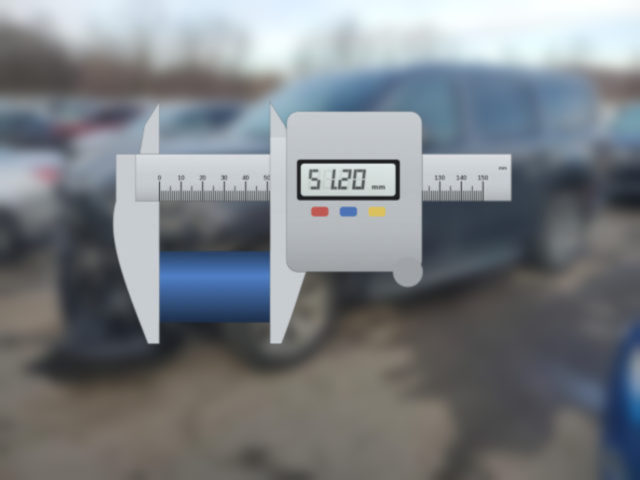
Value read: 51.20 mm
